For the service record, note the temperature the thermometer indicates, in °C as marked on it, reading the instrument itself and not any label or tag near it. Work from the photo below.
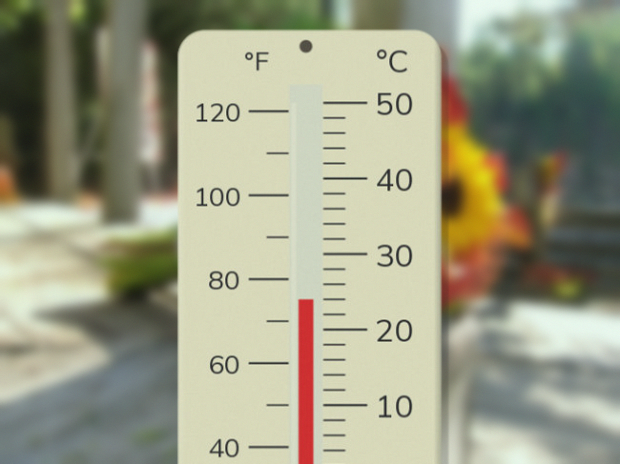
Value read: 24 °C
